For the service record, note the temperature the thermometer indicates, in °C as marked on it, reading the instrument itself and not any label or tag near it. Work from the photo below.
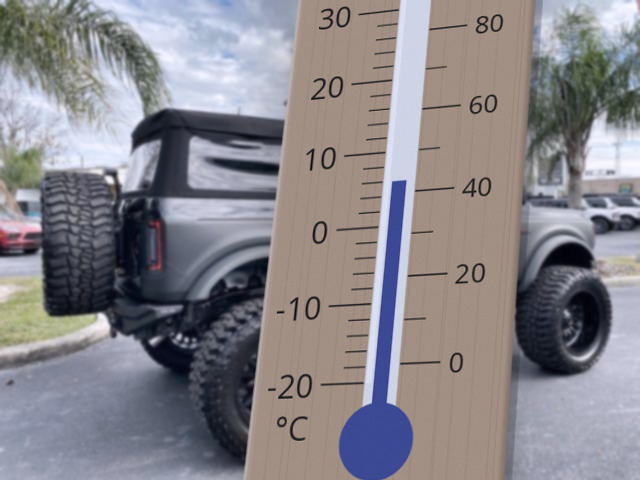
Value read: 6 °C
